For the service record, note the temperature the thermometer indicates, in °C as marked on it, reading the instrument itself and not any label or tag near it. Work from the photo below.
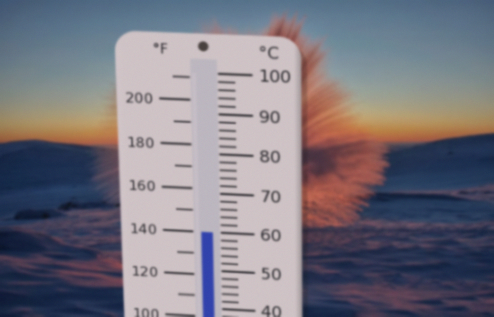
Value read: 60 °C
